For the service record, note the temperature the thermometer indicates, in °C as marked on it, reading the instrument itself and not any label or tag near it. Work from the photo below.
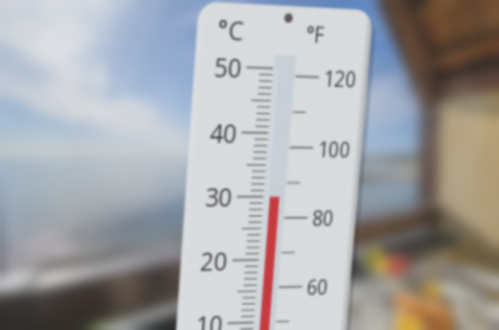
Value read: 30 °C
